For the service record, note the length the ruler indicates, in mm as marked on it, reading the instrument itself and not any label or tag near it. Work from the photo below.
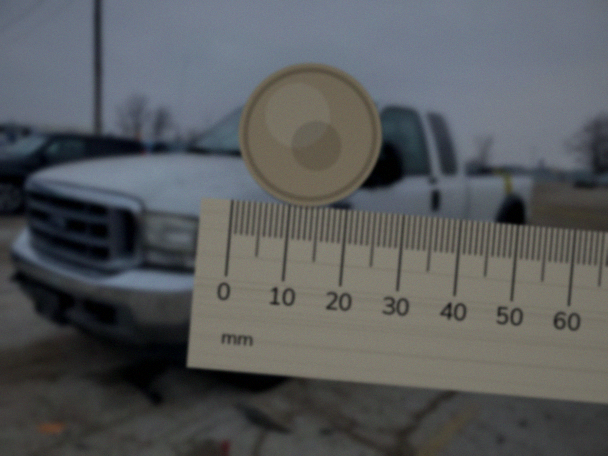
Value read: 25 mm
